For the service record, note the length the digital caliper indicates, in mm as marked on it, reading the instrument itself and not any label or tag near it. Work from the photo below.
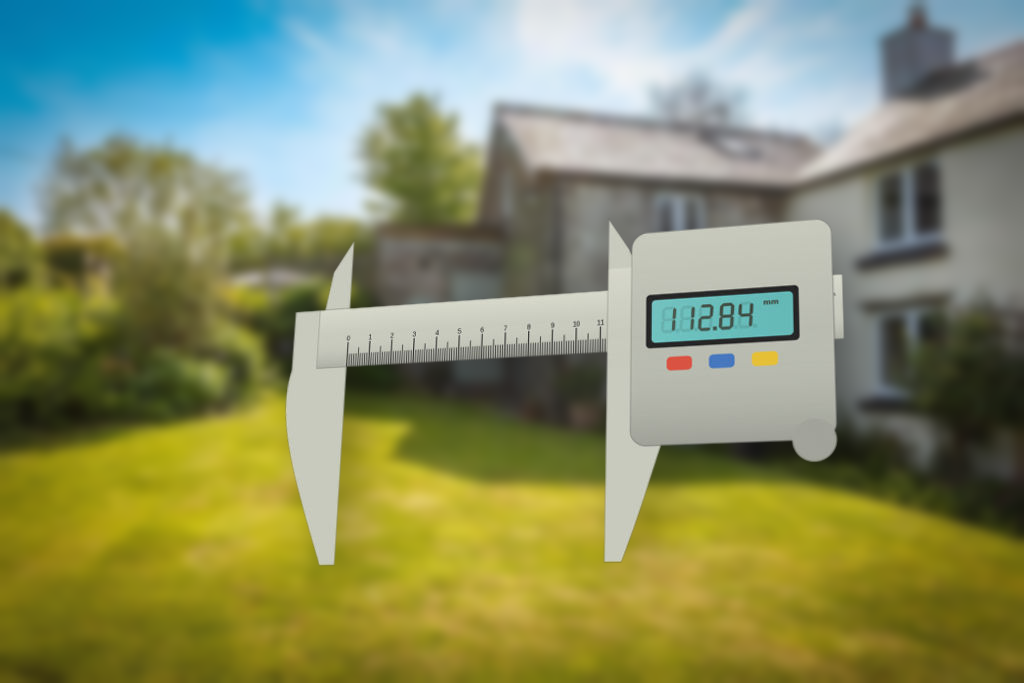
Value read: 112.84 mm
